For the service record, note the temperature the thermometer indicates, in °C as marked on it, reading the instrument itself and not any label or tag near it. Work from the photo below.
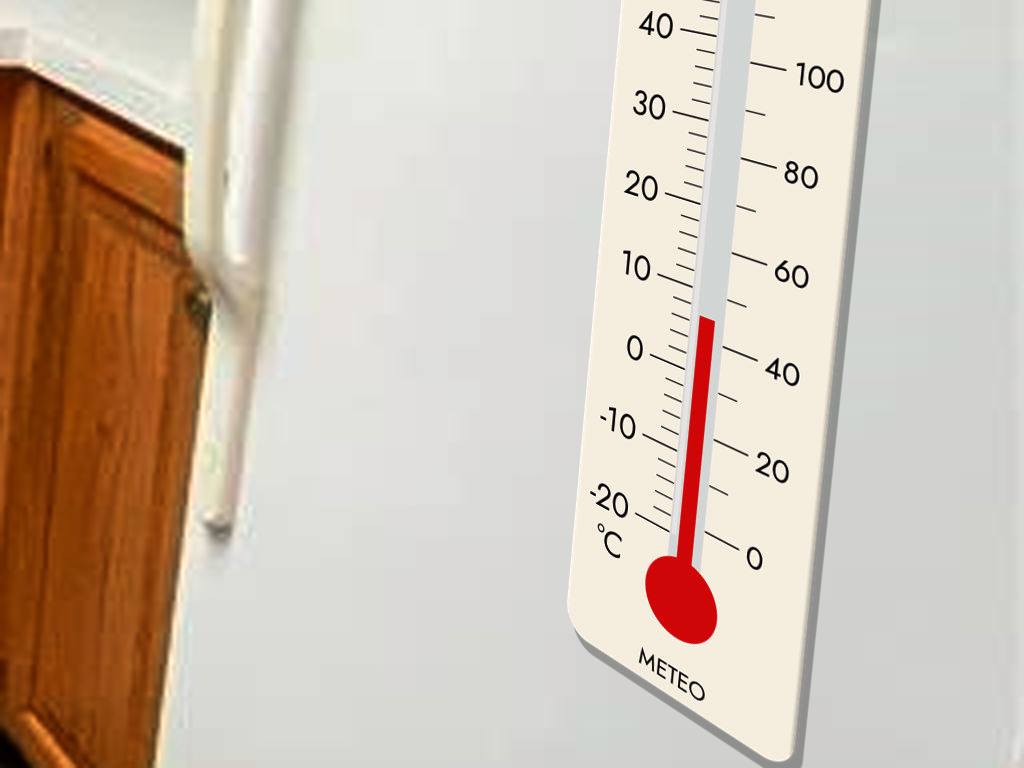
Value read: 7 °C
